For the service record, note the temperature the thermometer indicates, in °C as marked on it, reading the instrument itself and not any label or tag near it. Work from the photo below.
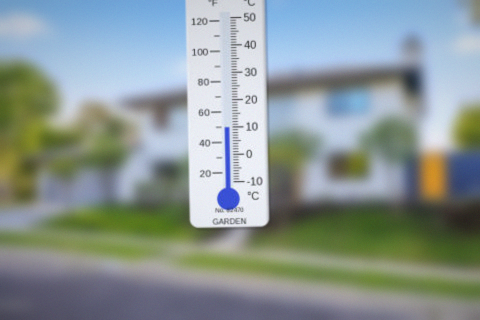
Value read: 10 °C
